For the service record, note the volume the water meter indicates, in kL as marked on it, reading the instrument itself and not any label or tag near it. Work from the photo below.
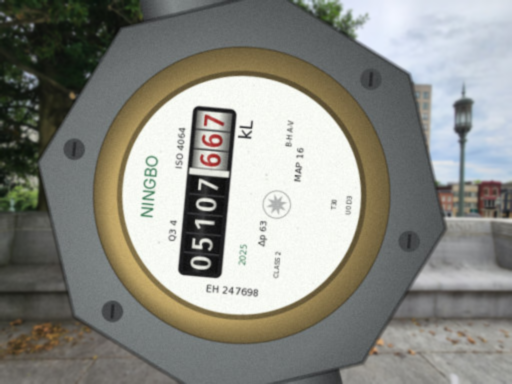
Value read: 5107.667 kL
